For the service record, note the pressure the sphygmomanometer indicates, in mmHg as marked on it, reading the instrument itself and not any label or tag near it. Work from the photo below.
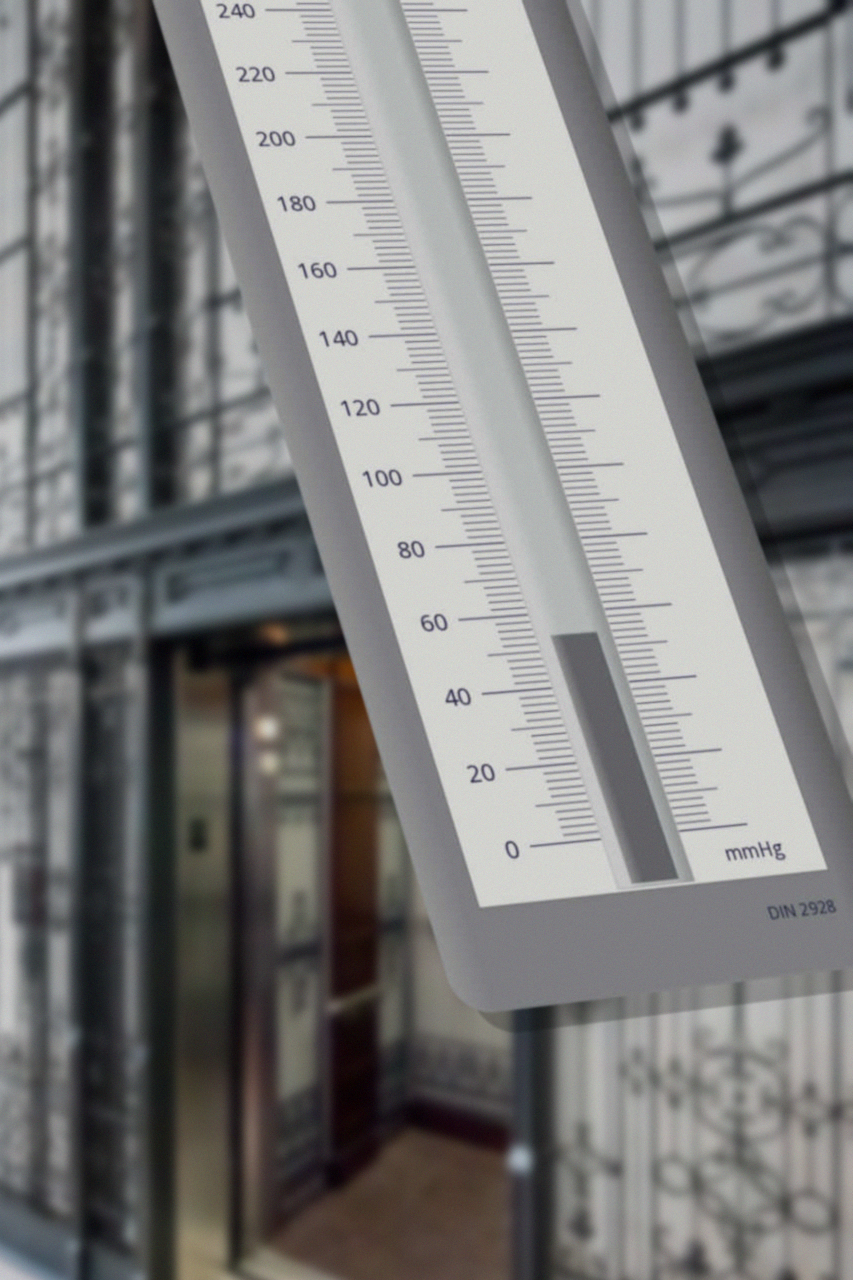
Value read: 54 mmHg
